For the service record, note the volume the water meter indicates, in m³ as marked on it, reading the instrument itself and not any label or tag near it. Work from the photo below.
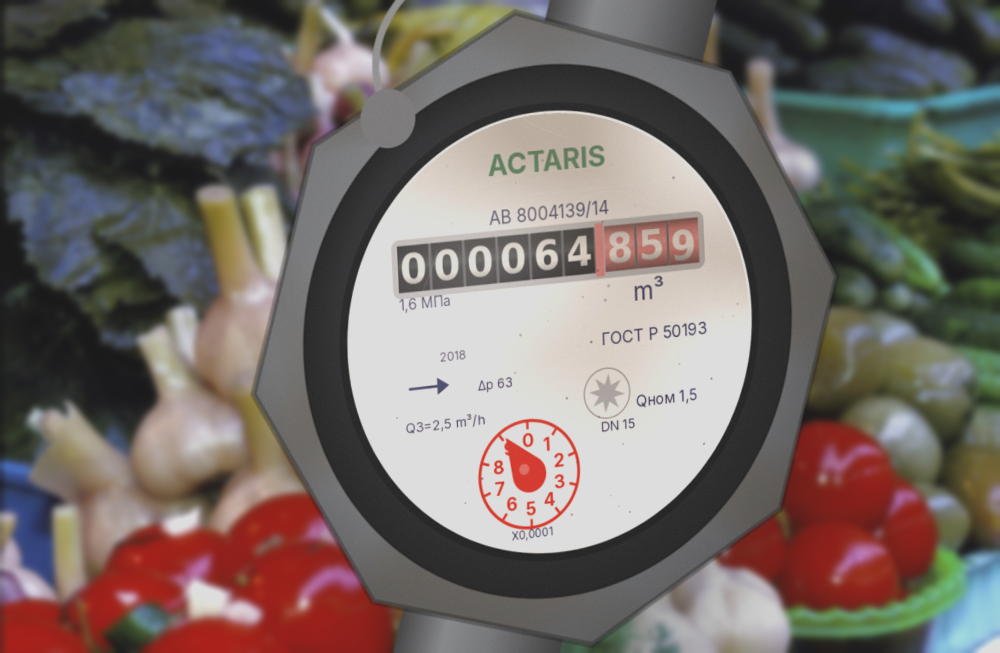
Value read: 64.8589 m³
